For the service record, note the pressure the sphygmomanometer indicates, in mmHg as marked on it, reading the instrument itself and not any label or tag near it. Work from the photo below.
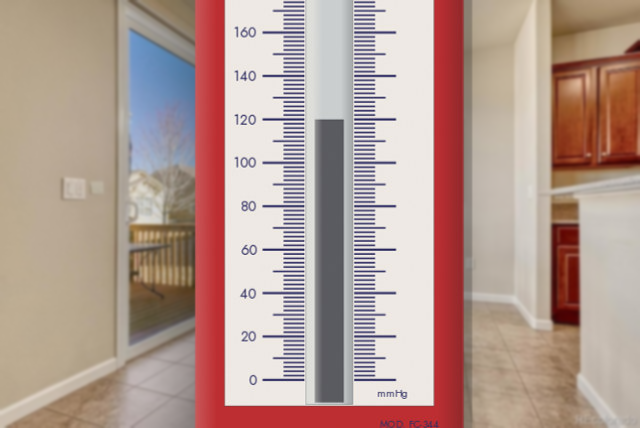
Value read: 120 mmHg
